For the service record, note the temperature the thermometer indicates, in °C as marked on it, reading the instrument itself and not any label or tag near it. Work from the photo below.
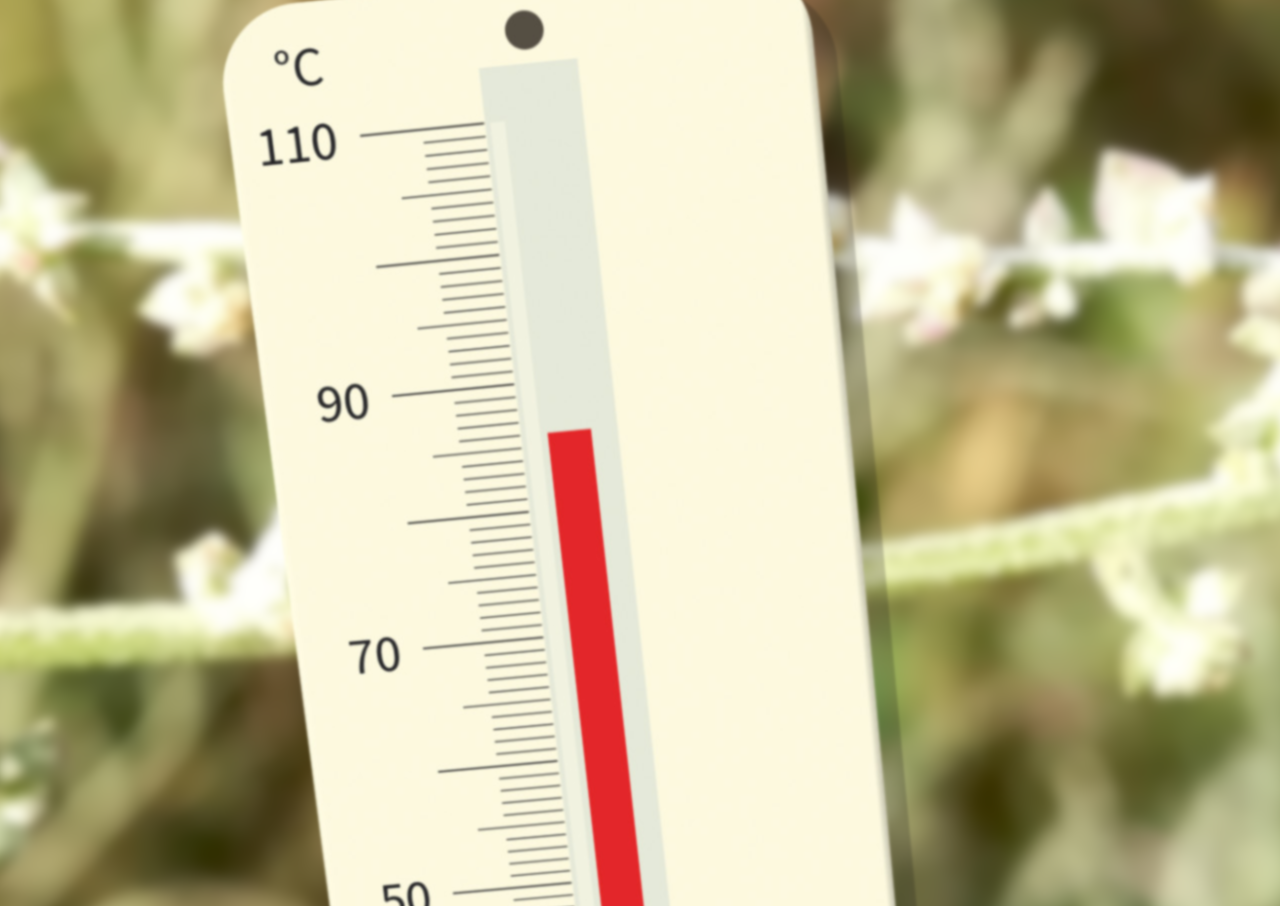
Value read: 86 °C
